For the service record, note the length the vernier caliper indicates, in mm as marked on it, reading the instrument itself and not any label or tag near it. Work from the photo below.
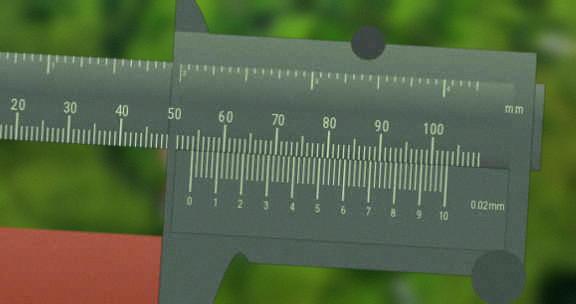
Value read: 54.0 mm
